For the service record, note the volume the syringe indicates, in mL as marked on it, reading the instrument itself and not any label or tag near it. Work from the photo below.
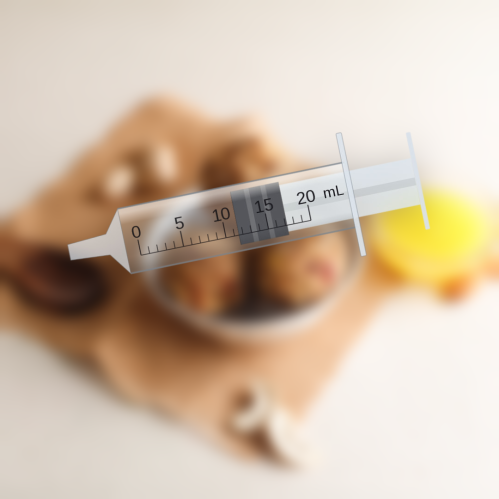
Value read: 11.5 mL
